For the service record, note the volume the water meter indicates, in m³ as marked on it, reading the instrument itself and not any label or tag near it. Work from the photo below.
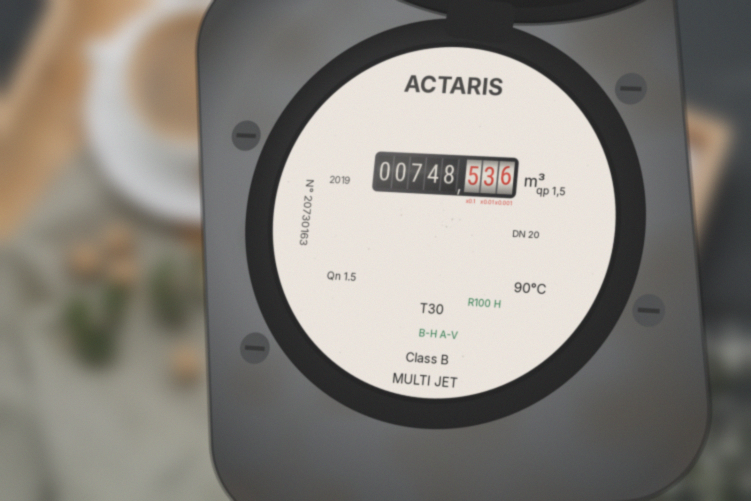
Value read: 748.536 m³
